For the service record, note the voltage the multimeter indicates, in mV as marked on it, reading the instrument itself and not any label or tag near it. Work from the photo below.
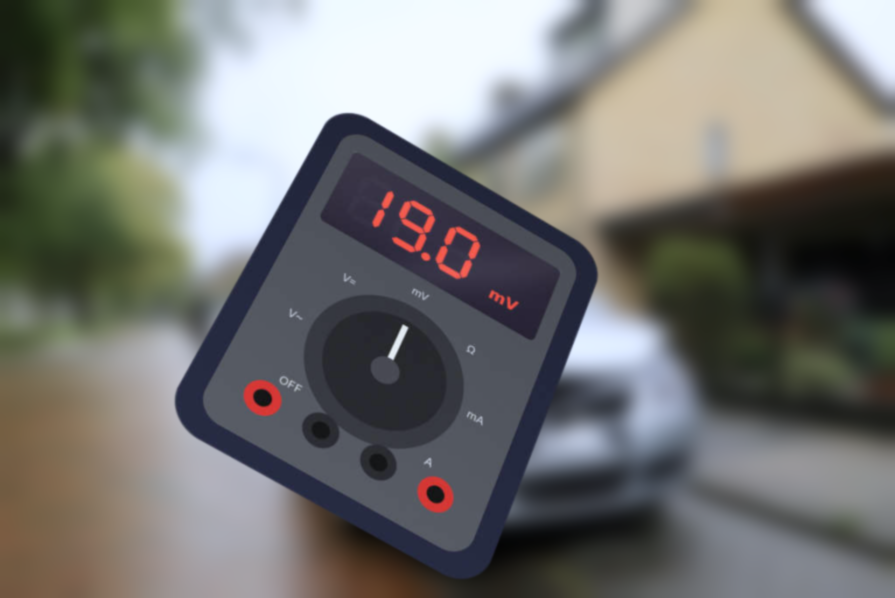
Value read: 19.0 mV
